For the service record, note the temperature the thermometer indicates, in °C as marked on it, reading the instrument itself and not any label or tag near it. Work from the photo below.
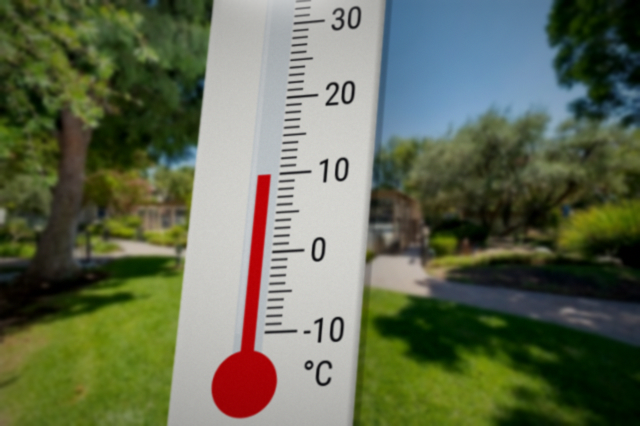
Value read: 10 °C
